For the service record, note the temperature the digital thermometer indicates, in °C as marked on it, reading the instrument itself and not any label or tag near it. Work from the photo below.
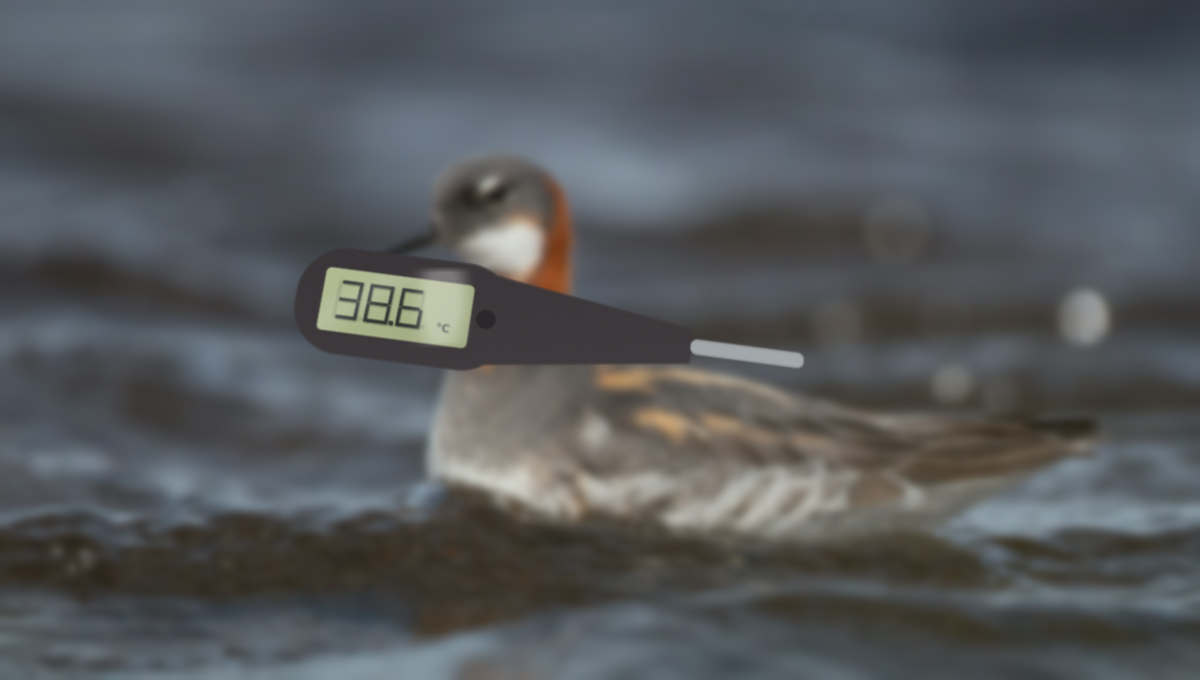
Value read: 38.6 °C
